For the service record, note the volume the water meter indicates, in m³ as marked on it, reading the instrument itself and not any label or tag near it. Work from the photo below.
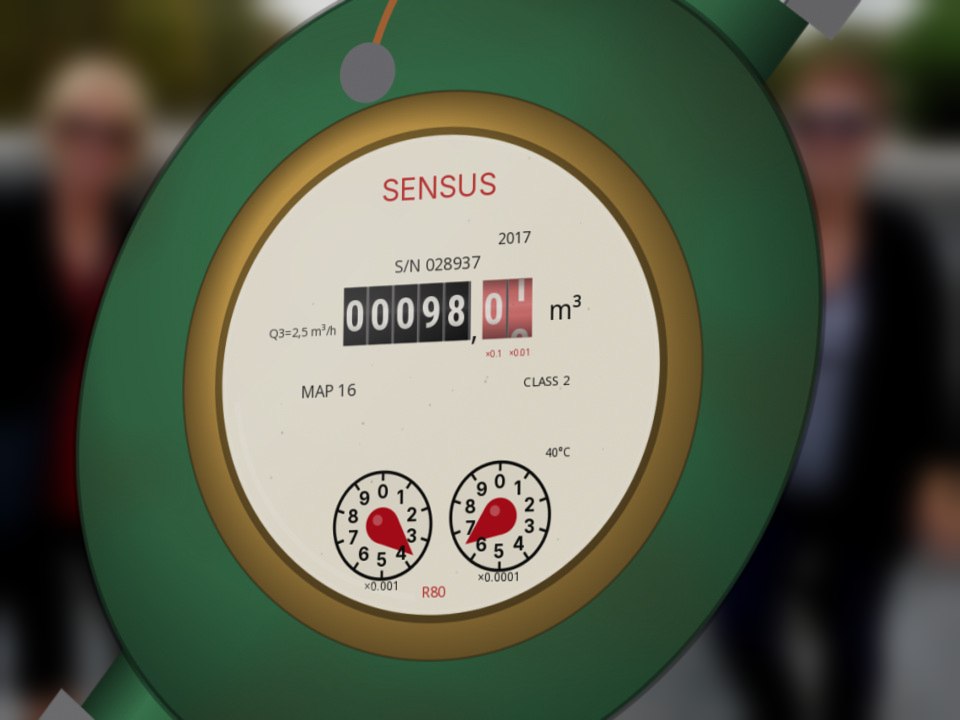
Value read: 98.0136 m³
